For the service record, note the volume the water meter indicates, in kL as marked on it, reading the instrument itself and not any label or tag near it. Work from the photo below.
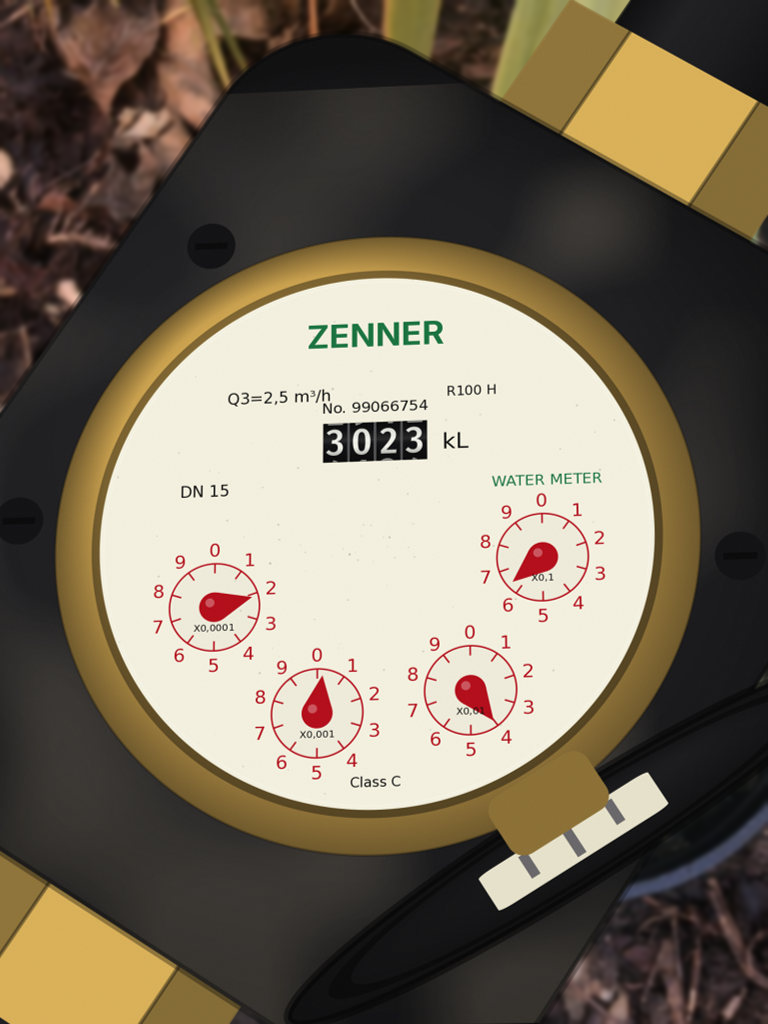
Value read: 3023.6402 kL
